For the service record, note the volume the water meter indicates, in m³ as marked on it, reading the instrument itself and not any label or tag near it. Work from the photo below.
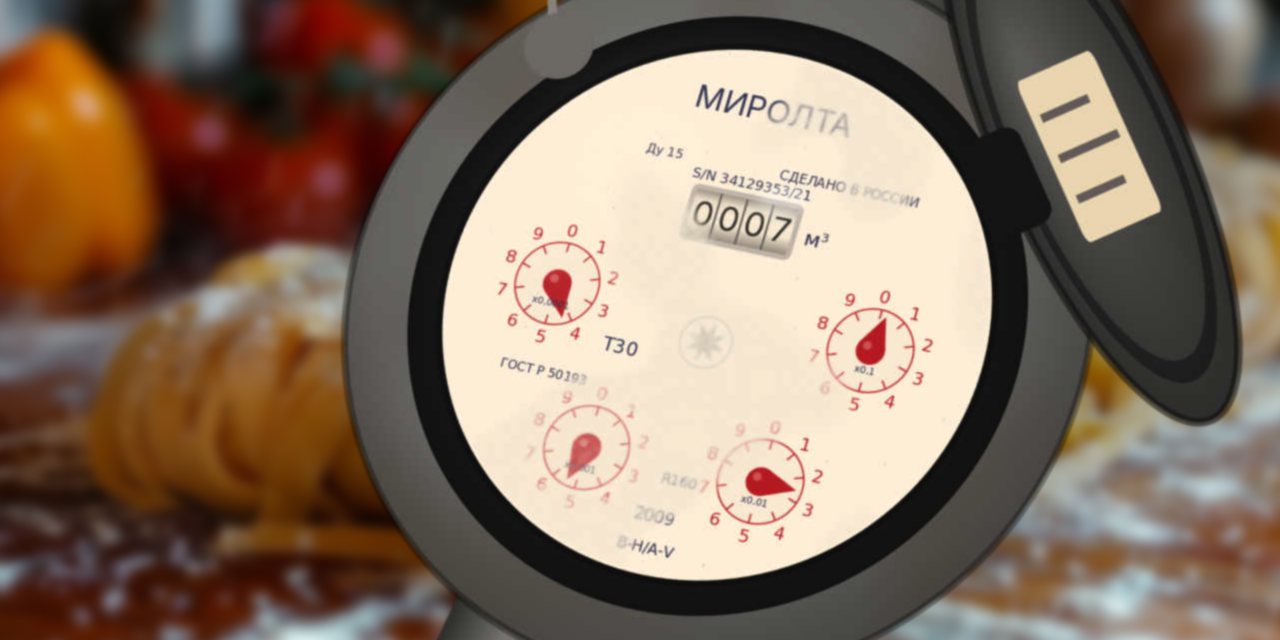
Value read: 7.0254 m³
